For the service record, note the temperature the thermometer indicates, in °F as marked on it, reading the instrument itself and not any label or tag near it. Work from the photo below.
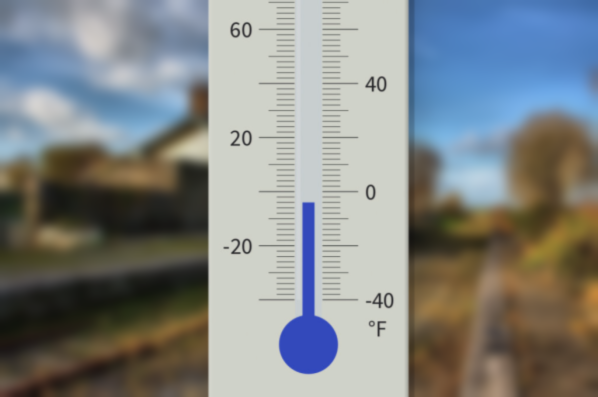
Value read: -4 °F
